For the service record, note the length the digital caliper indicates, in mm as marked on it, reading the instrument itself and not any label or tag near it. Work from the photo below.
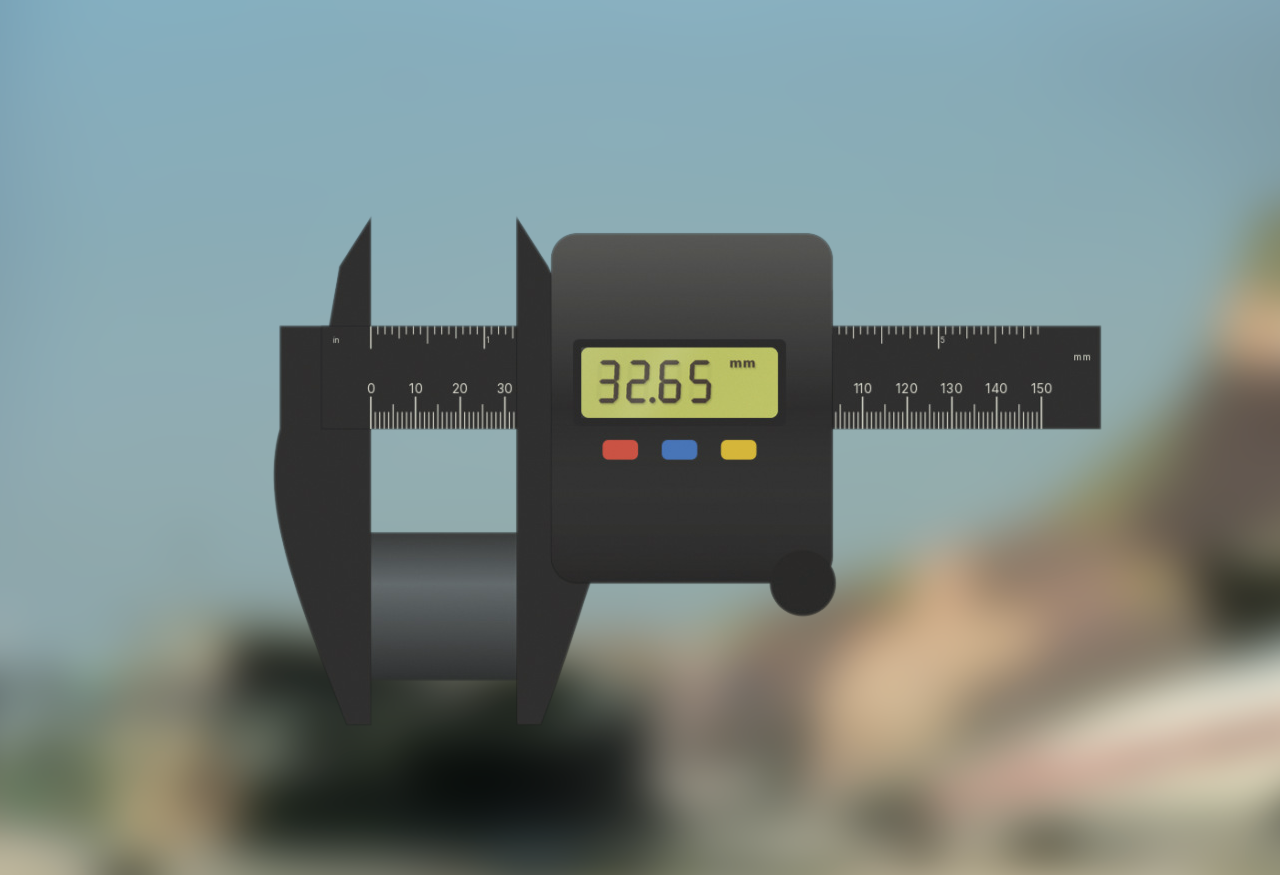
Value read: 32.65 mm
